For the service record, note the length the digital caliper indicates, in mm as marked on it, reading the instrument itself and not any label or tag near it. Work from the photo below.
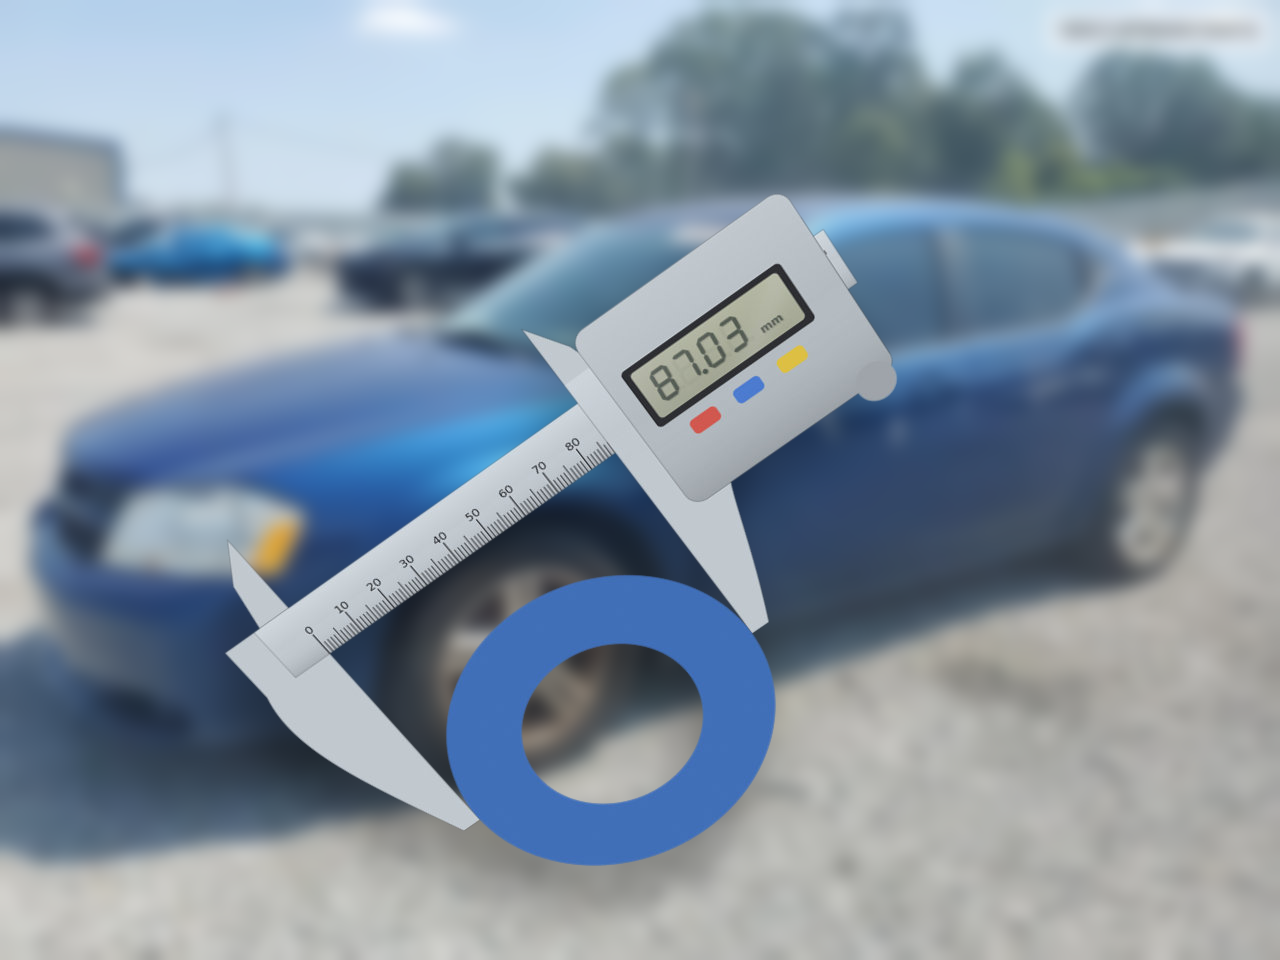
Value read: 87.03 mm
